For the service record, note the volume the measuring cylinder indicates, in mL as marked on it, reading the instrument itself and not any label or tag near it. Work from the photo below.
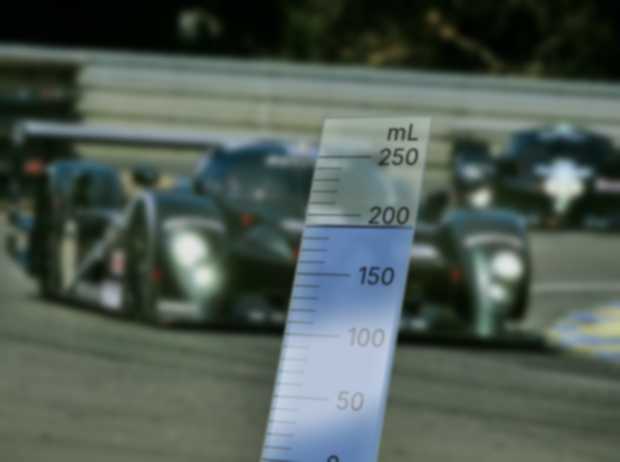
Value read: 190 mL
